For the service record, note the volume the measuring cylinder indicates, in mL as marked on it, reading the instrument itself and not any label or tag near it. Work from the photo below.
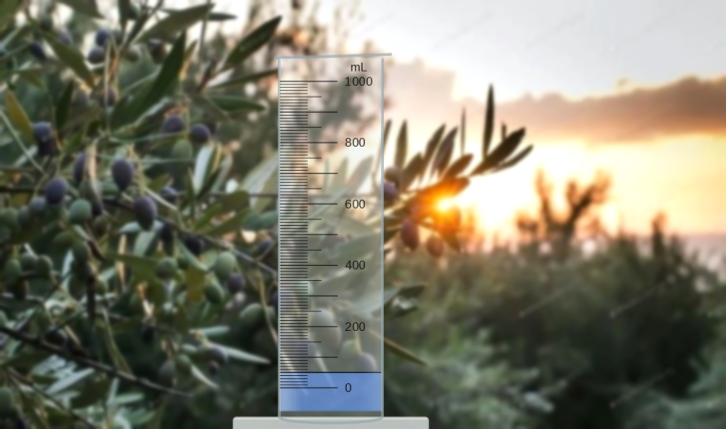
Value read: 50 mL
